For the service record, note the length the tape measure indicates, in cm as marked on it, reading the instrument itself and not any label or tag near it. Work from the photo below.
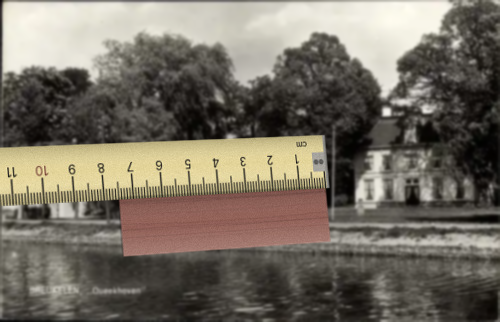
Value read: 7.5 cm
